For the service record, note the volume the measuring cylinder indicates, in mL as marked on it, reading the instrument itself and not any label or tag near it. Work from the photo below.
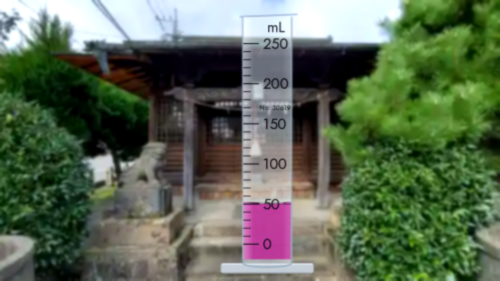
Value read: 50 mL
